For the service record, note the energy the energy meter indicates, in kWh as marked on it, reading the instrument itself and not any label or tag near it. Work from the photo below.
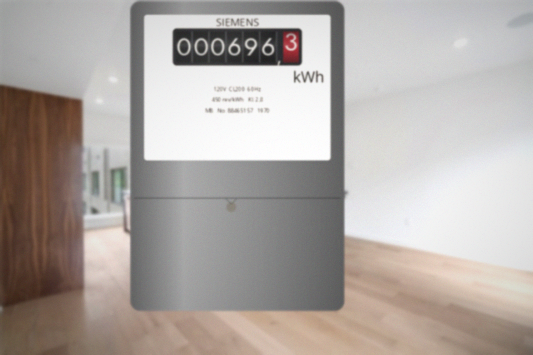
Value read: 696.3 kWh
